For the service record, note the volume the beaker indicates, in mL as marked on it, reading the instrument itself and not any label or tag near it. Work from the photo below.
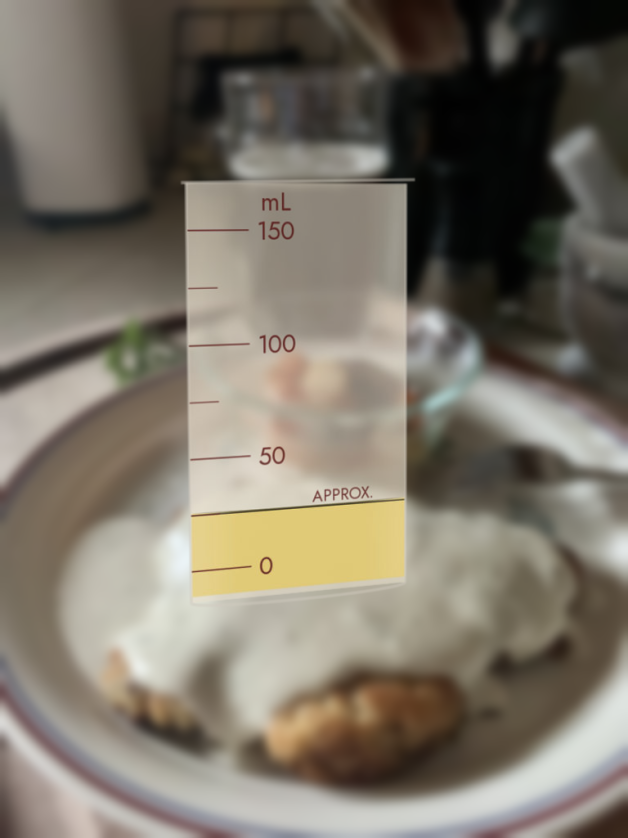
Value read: 25 mL
